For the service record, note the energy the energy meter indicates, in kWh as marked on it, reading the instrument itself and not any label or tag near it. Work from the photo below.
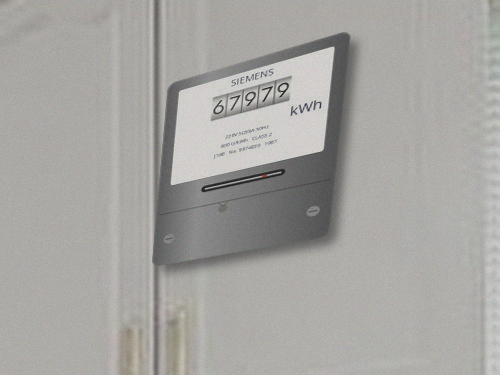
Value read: 67979 kWh
